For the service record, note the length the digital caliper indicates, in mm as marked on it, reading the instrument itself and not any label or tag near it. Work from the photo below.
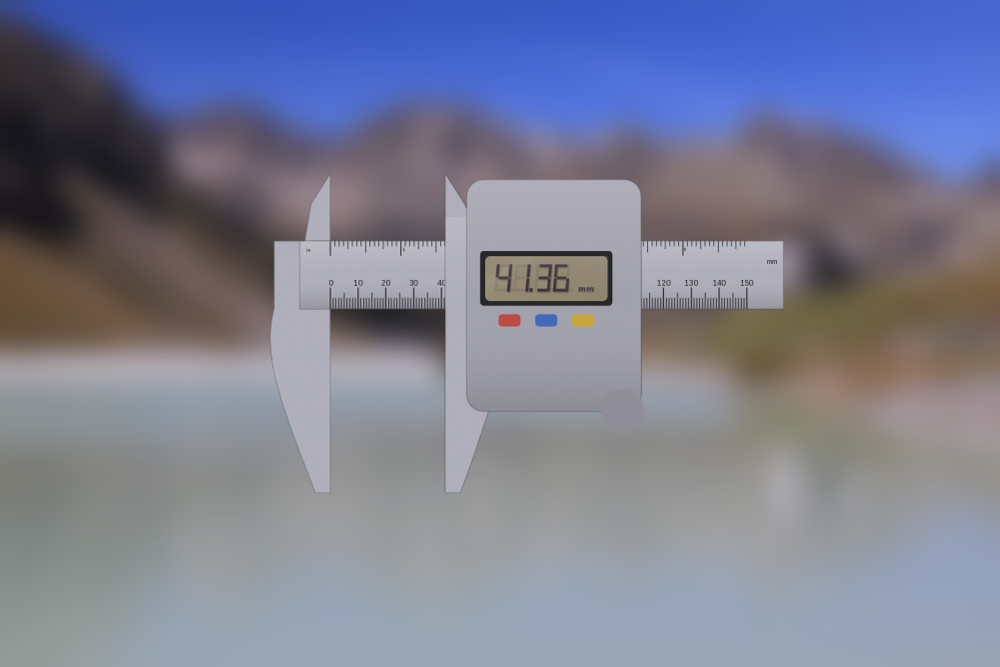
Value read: 41.36 mm
